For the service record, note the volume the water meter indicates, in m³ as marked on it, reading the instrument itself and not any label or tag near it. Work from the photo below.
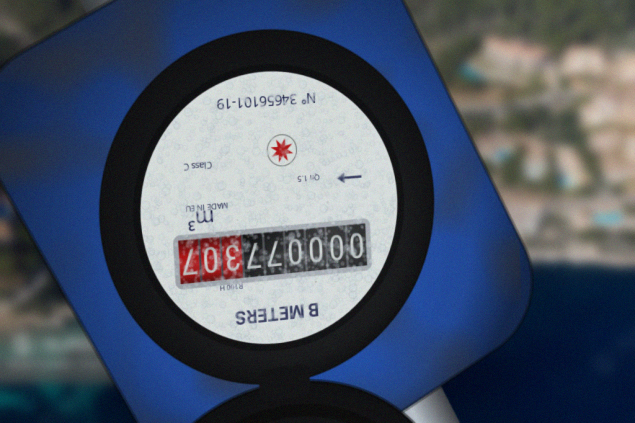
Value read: 77.307 m³
